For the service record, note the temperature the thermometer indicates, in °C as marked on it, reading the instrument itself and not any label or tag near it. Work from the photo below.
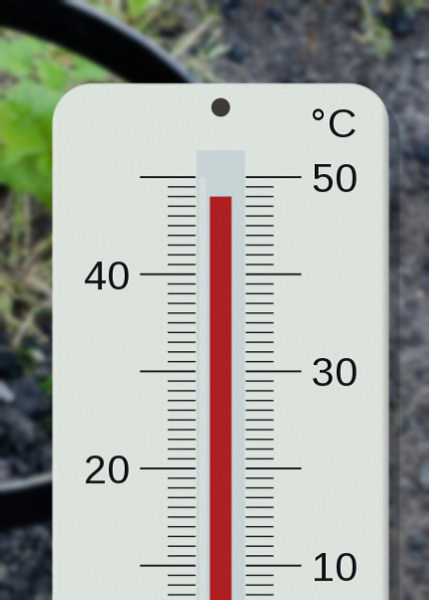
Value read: 48 °C
